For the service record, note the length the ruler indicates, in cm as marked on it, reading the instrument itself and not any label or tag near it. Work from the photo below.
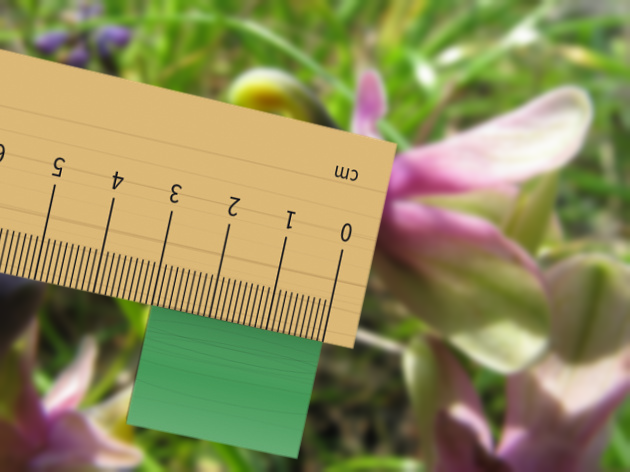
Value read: 3 cm
